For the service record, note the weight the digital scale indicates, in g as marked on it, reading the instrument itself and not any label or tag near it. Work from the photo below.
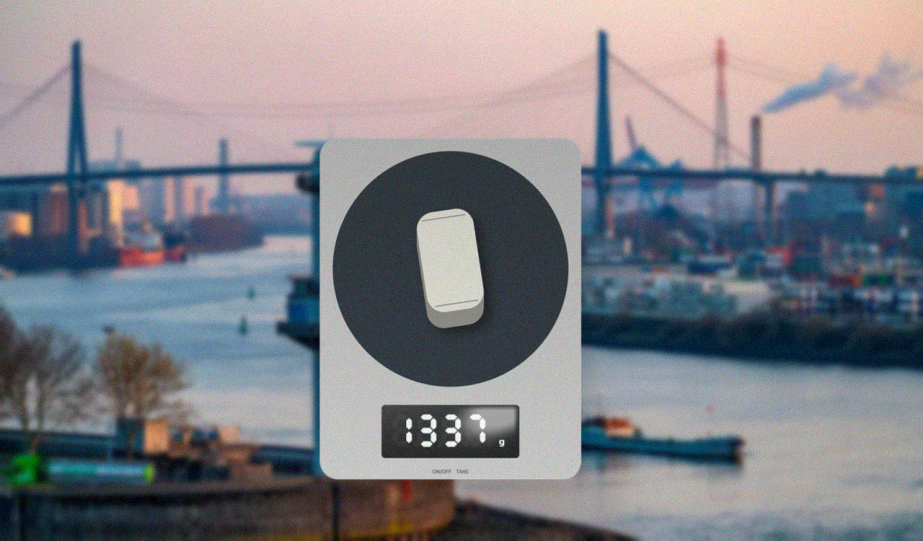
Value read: 1337 g
